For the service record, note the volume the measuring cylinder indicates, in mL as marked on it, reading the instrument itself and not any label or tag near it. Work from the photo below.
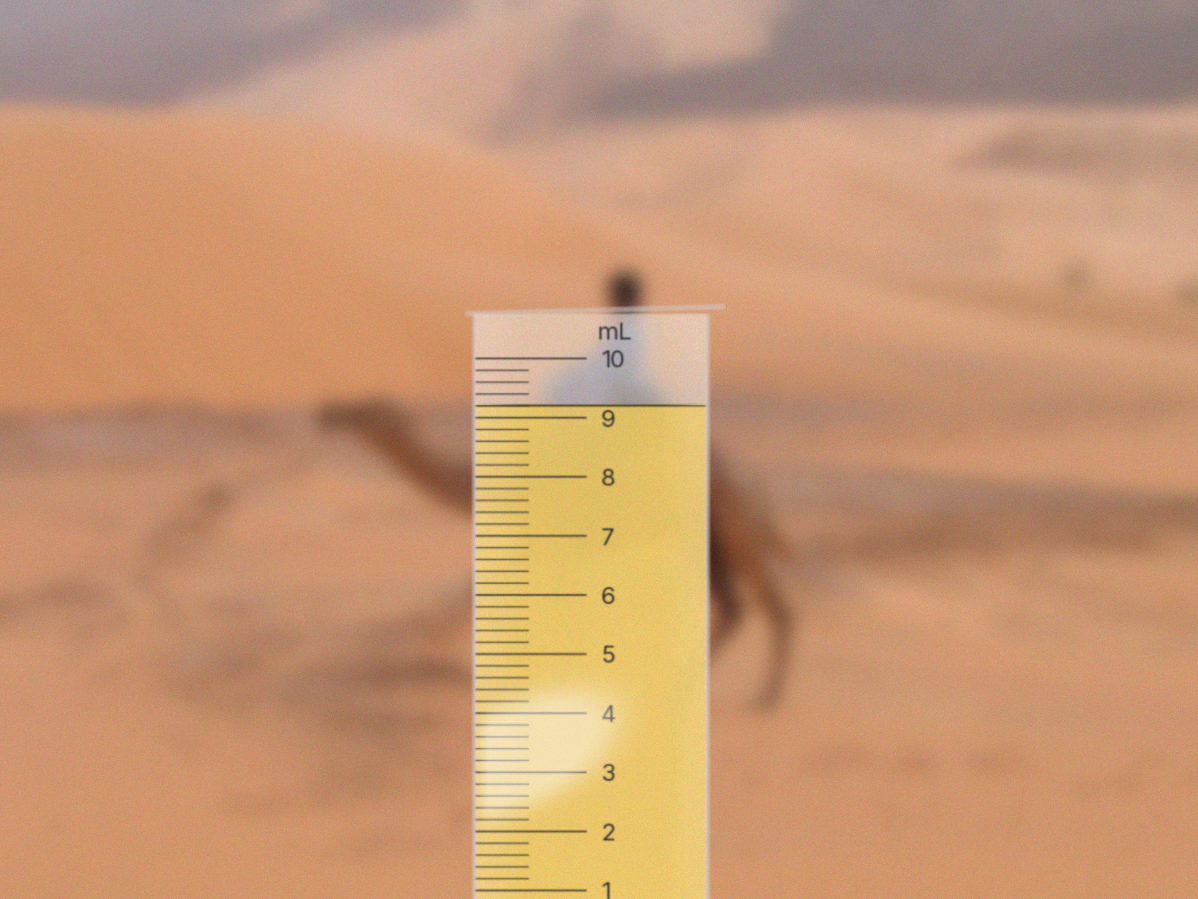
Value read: 9.2 mL
